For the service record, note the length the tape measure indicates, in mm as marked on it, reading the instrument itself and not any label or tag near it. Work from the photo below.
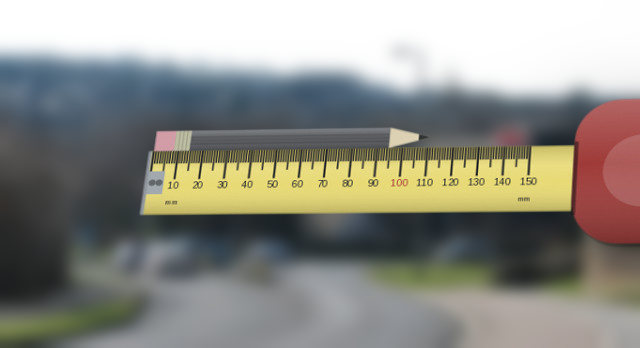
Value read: 110 mm
